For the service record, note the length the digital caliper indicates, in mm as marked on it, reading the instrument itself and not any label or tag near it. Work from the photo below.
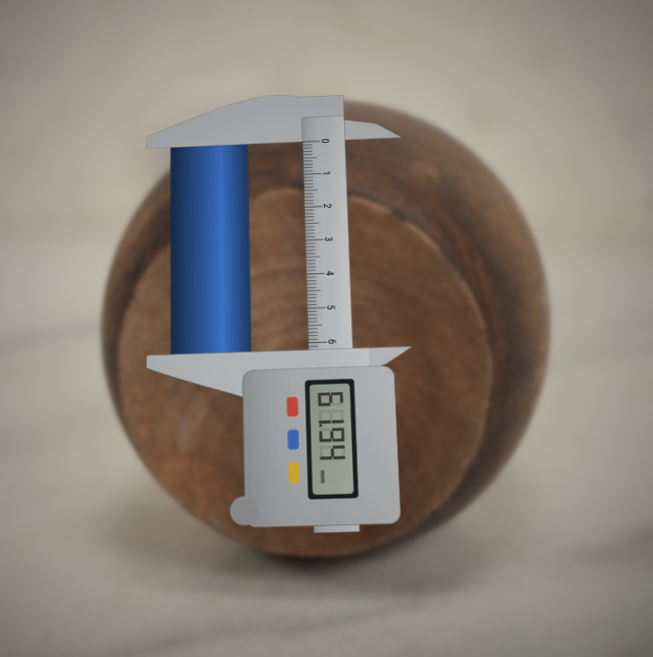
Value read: 61.94 mm
